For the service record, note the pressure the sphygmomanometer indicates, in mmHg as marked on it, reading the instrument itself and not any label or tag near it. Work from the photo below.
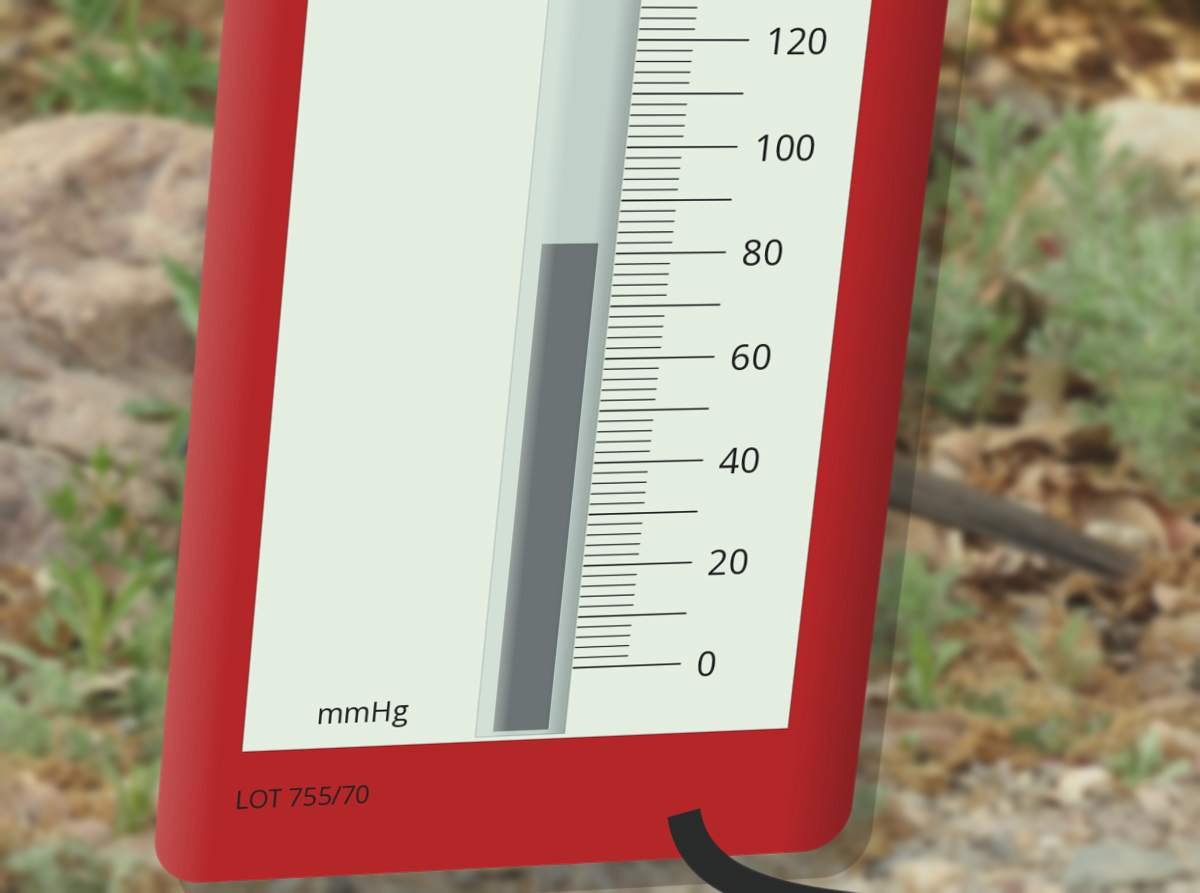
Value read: 82 mmHg
